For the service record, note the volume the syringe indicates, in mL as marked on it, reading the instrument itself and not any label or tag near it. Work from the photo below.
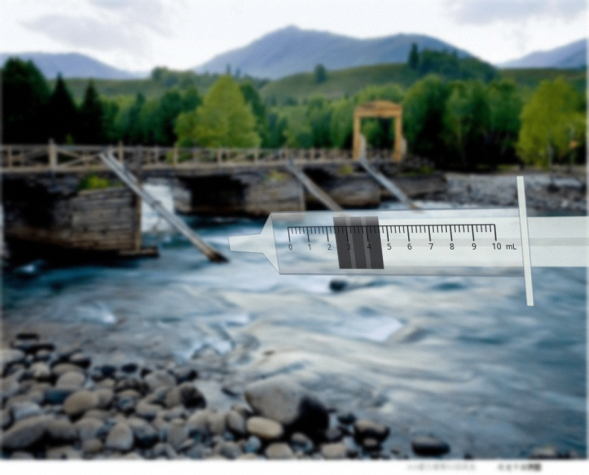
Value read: 2.4 mL
